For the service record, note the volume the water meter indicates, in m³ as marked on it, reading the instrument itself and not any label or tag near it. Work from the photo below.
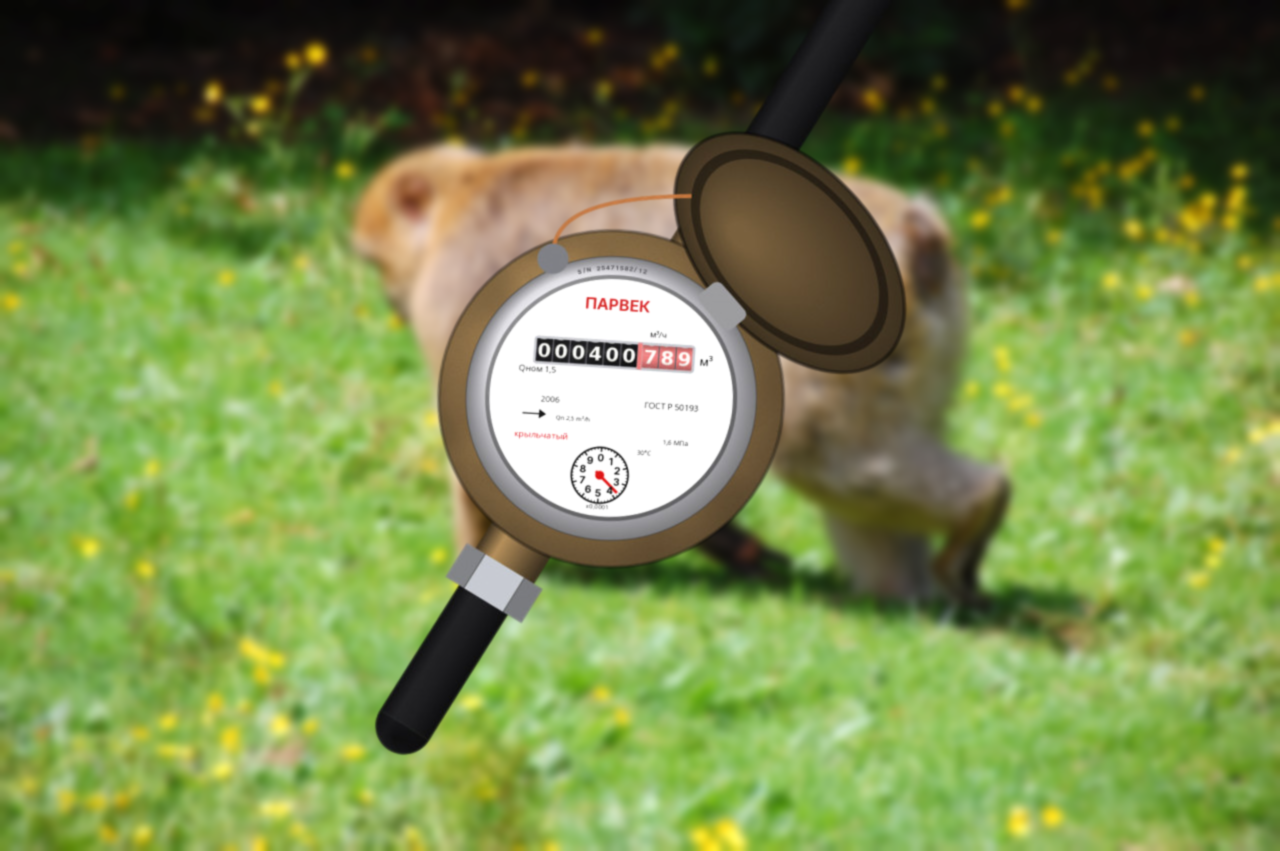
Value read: 400.7893 m³
